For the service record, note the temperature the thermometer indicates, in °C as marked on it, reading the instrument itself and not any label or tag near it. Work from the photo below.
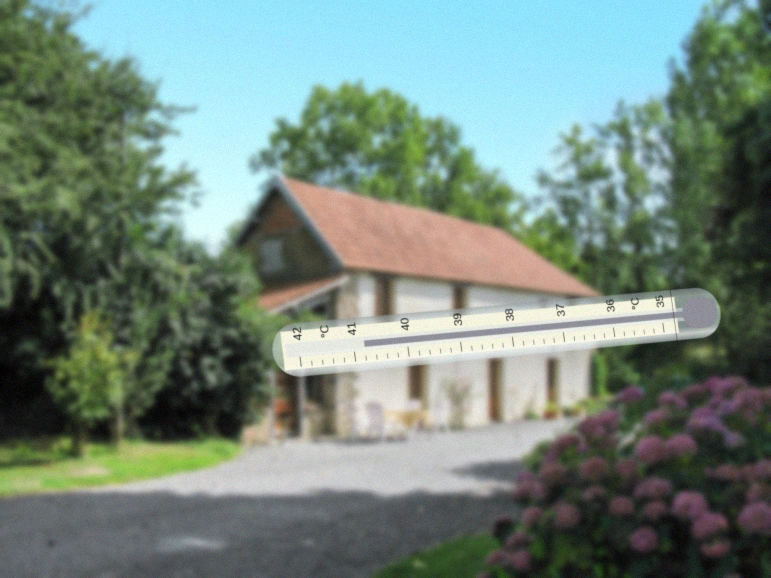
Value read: 40.8 °C
